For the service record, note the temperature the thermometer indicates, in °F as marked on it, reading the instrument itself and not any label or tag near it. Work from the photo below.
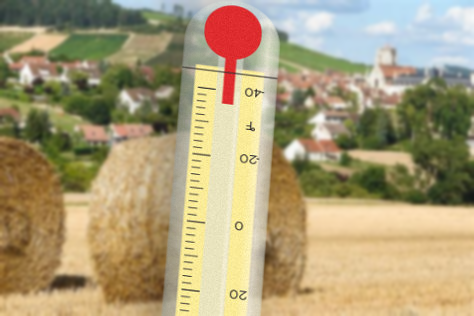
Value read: -36 °F
